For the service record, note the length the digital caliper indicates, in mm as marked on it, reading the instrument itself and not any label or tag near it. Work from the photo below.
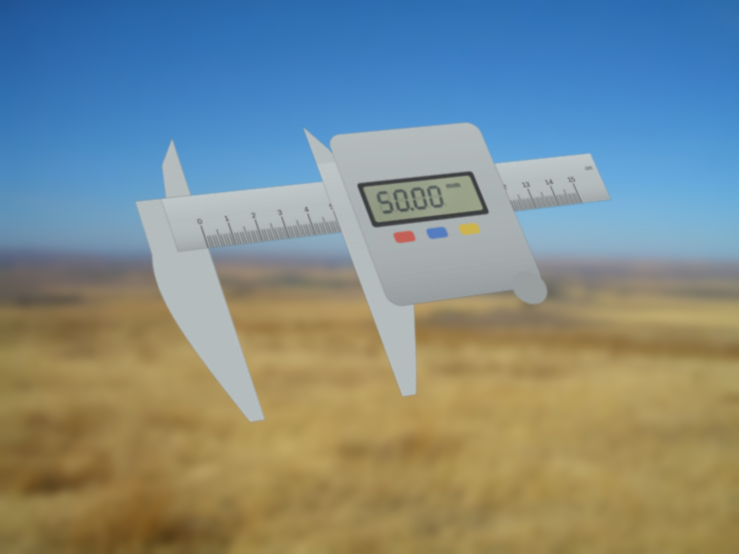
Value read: 50.00 mm
